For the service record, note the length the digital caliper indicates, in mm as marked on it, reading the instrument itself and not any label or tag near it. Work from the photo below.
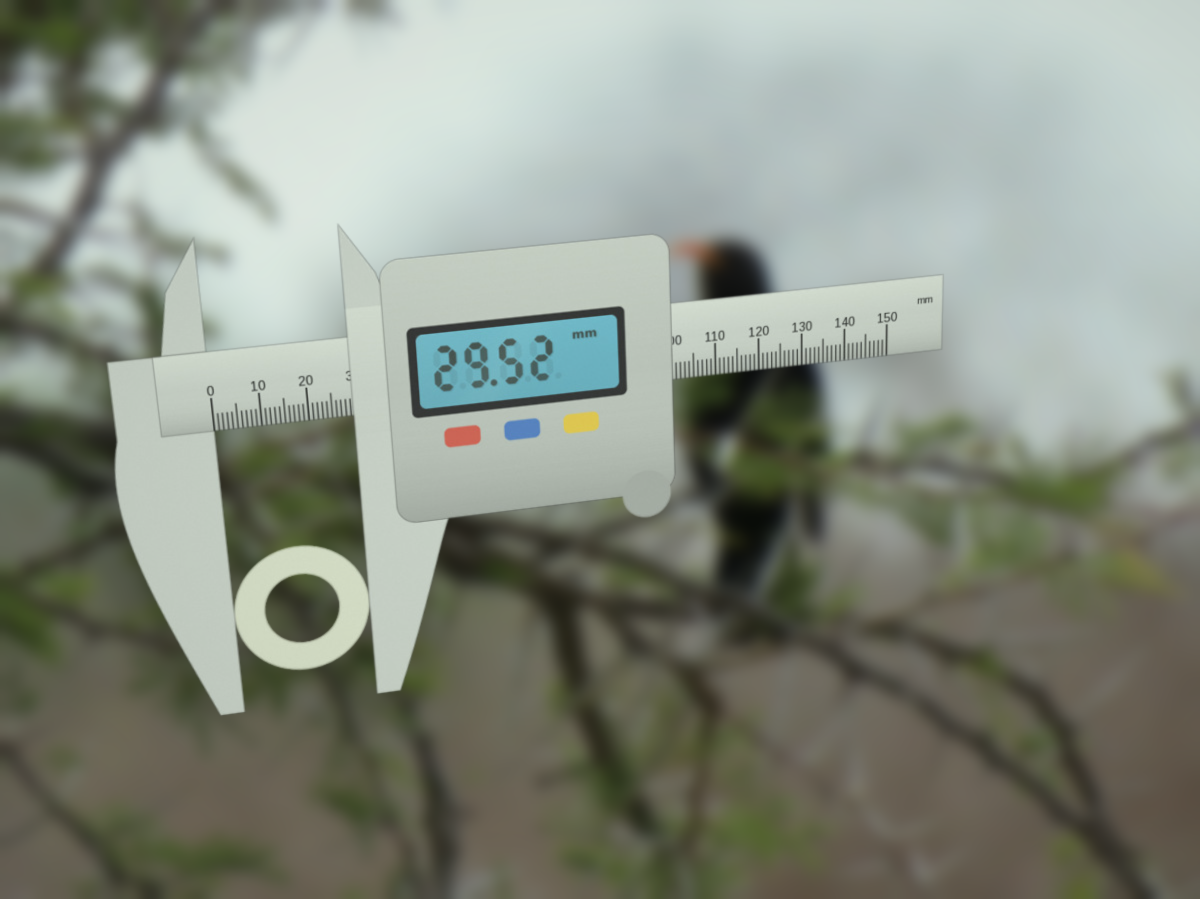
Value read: 29.52 mm
